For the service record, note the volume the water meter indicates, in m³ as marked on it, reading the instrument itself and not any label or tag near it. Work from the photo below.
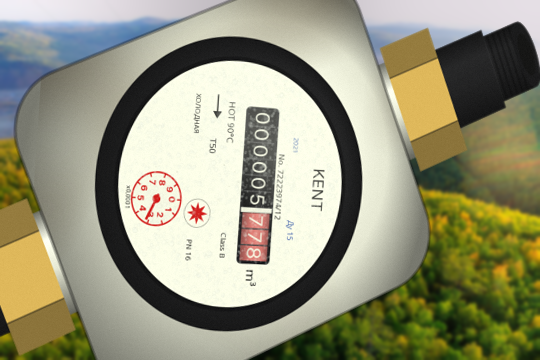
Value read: 5.7783 m³
